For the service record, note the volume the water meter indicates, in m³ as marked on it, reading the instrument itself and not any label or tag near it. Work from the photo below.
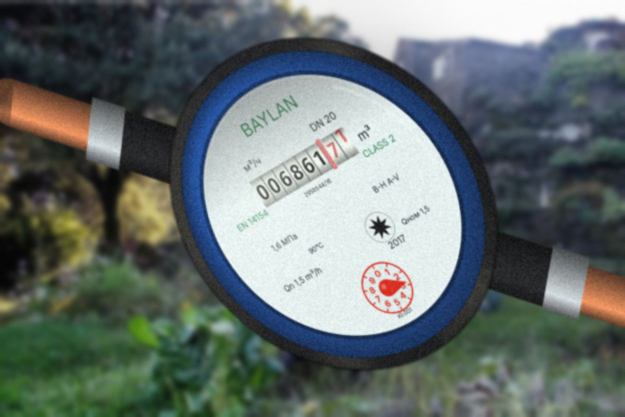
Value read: 6861.712 m³
